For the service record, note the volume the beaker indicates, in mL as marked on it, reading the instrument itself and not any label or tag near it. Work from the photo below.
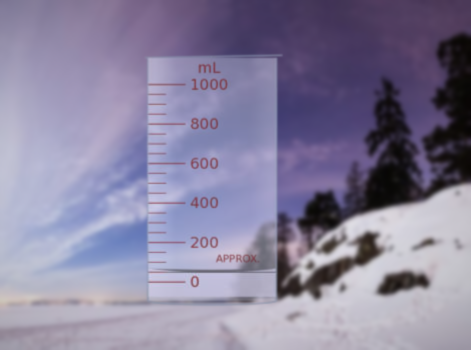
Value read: 50 mL
